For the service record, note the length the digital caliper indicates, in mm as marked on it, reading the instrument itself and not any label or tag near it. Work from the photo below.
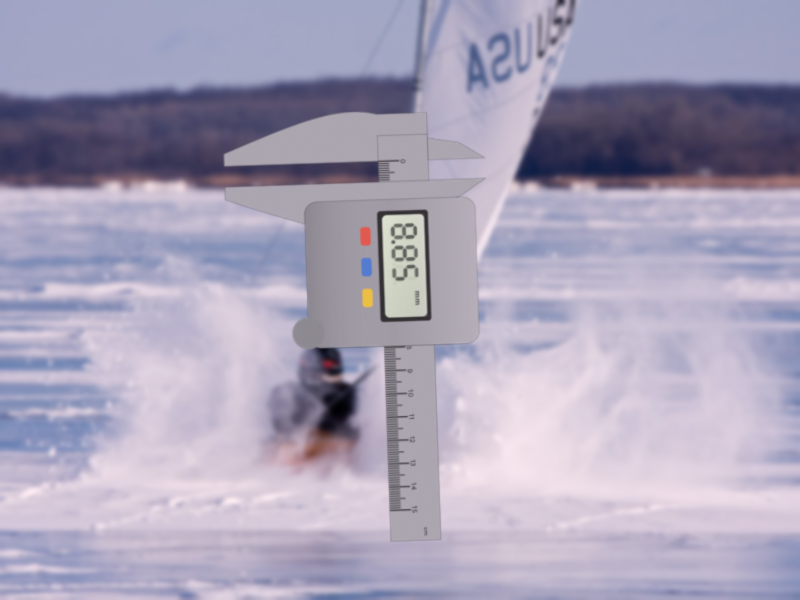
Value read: 8.85 mm
